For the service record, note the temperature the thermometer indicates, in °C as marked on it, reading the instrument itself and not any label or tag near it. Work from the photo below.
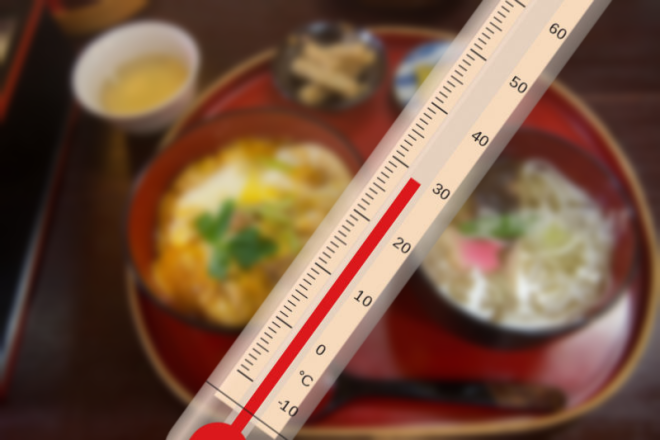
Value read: 29 °C
